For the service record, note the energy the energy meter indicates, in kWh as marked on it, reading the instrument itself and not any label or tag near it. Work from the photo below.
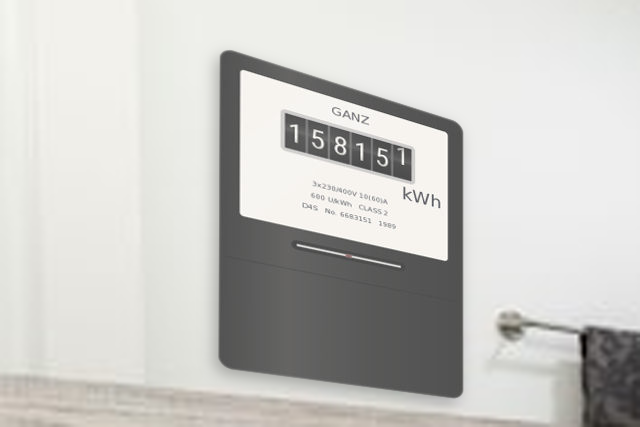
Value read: 158151 kWh
